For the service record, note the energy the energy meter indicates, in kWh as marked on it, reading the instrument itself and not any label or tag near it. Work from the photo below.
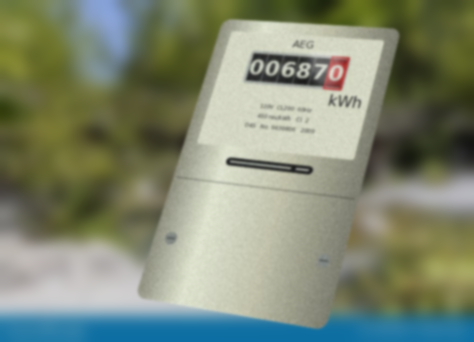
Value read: 687.0 kWh
